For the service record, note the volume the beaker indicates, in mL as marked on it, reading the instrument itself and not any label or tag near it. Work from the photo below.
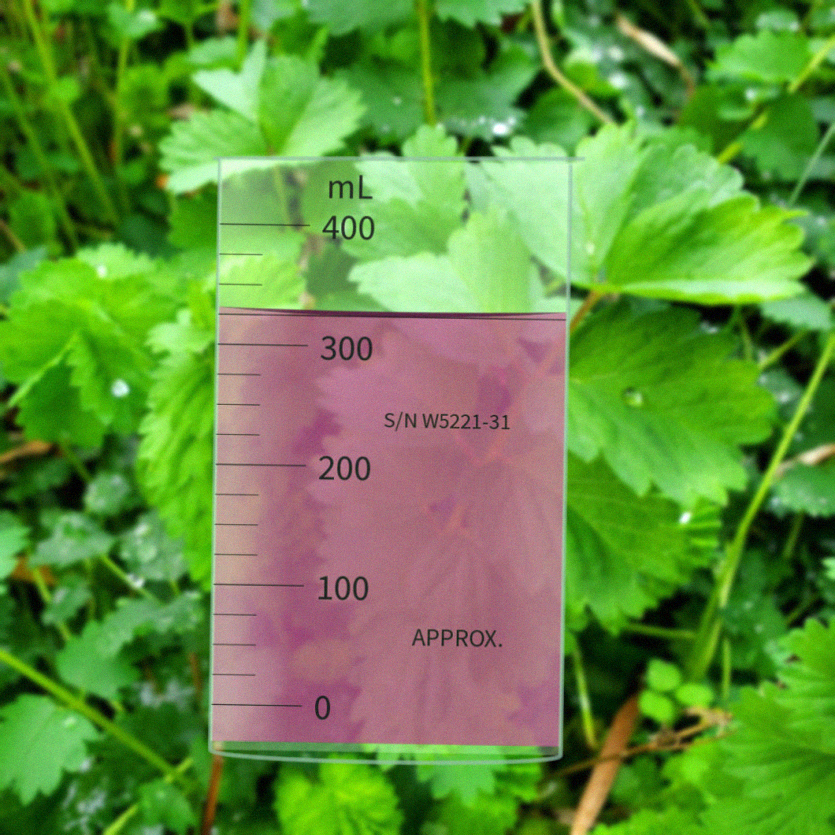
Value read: 325 mL
